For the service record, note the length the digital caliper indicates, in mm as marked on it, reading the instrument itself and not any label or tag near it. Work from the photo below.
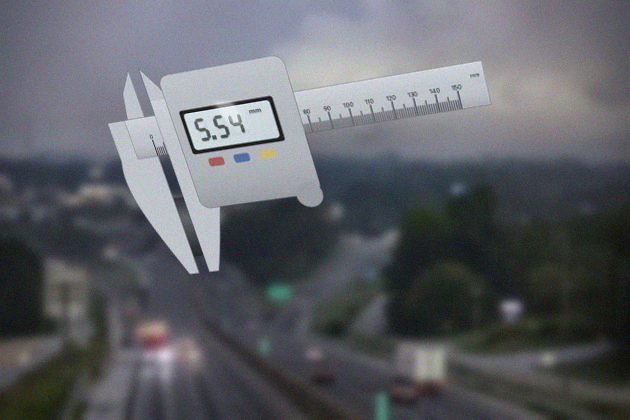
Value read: 5.54 mm
